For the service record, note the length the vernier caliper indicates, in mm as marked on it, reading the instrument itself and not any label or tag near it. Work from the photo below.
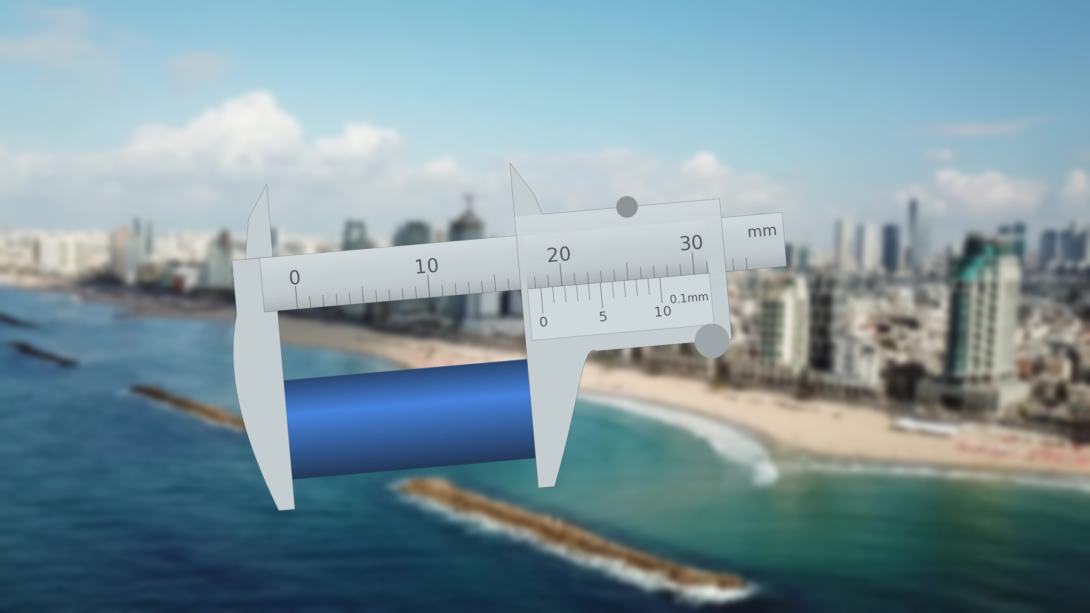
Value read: 18.4 mm
